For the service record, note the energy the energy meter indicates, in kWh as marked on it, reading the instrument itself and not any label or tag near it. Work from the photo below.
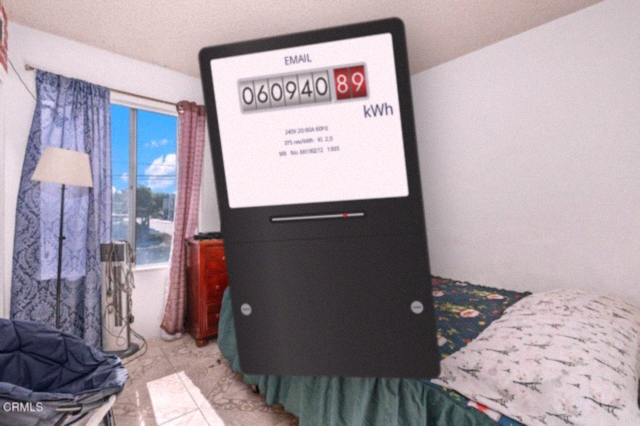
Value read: 60940.89 kWh
